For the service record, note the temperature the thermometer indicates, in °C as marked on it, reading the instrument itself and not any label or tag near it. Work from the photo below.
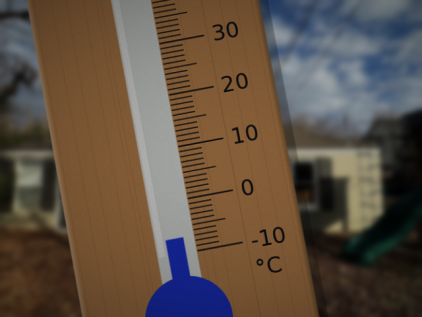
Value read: -7 °C
